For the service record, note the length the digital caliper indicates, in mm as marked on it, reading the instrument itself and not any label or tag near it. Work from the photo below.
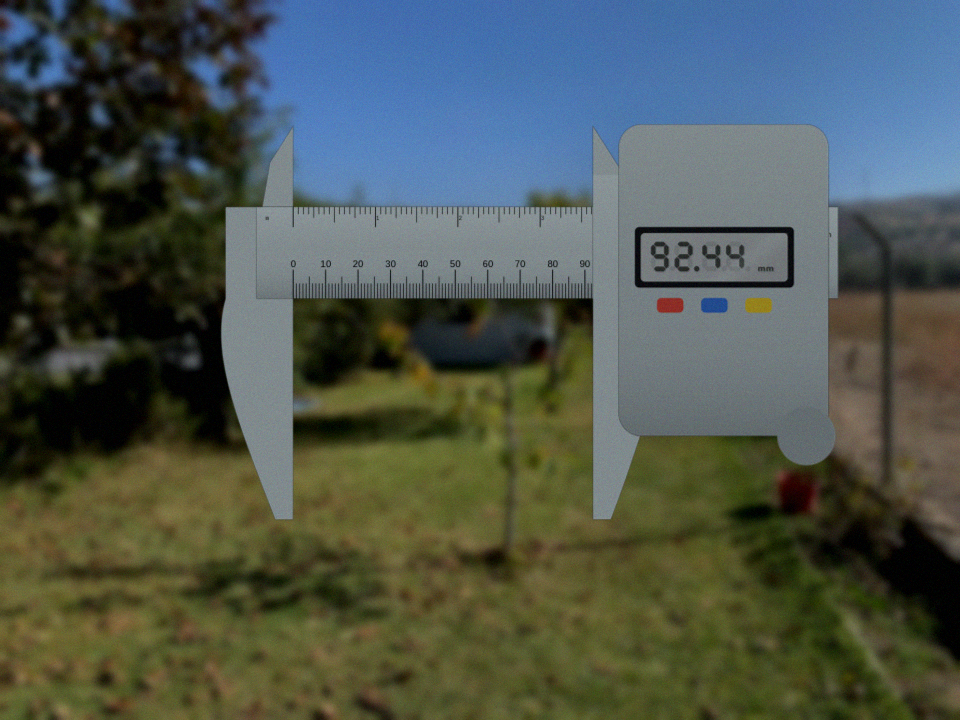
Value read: 92.44 mm
